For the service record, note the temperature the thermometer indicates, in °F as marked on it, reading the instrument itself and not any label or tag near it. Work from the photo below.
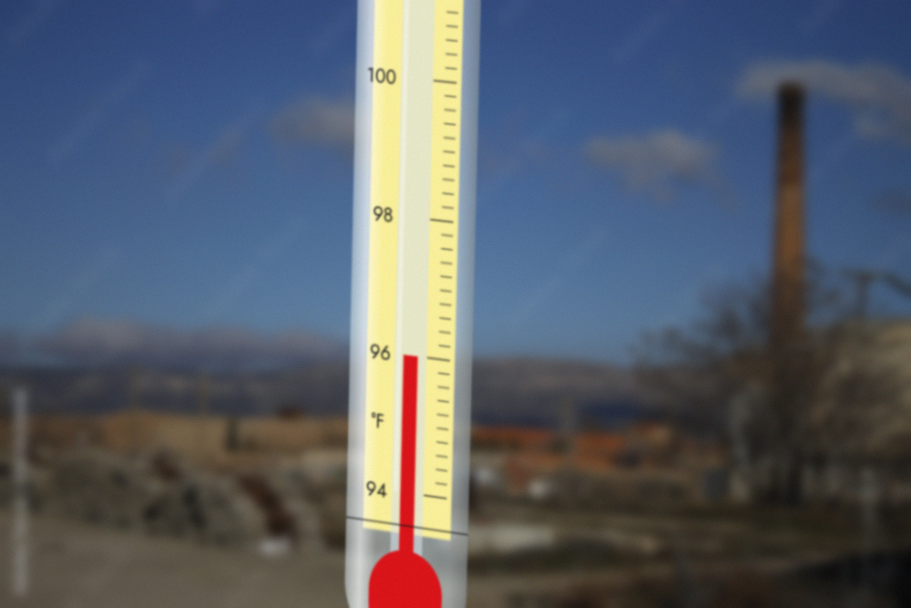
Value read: 96 °F
